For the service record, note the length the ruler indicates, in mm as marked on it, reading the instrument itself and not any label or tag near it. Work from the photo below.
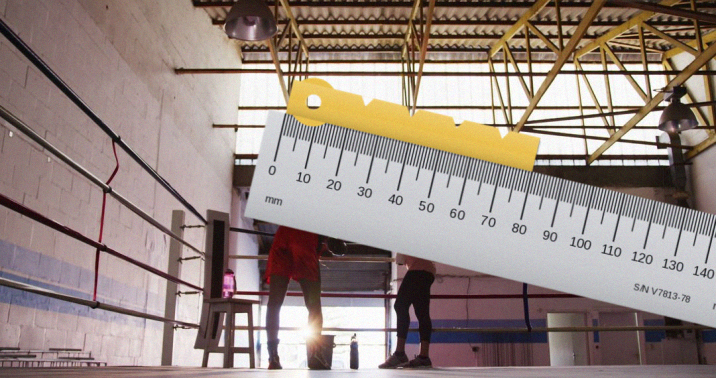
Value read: 80 mm
